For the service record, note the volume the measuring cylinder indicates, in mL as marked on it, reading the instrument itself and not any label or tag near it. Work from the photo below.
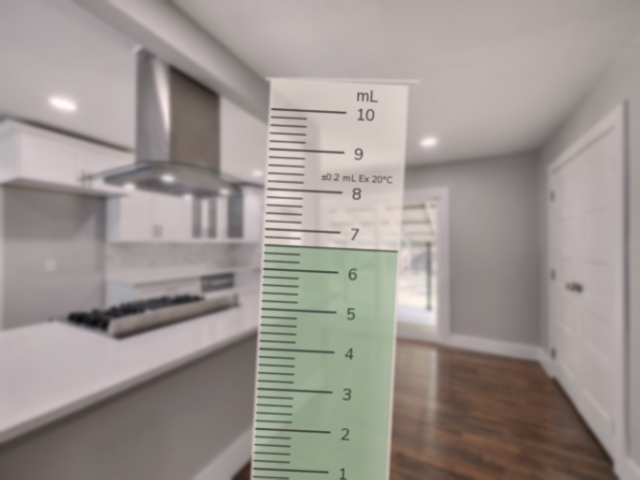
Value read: 6.6 mL
